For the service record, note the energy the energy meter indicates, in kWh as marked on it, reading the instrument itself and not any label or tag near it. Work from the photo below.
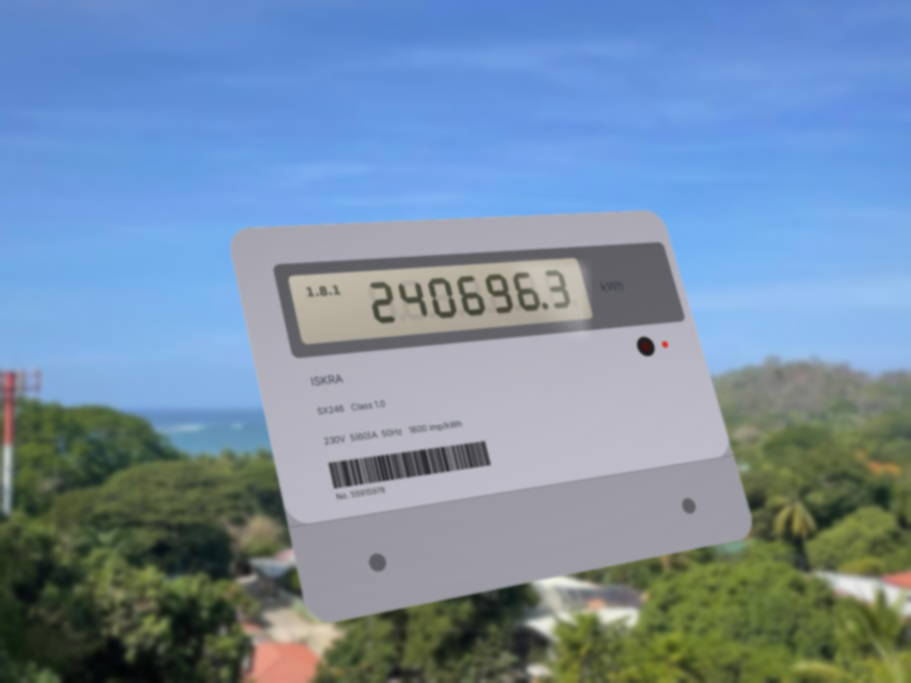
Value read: 240696.3 kWh
